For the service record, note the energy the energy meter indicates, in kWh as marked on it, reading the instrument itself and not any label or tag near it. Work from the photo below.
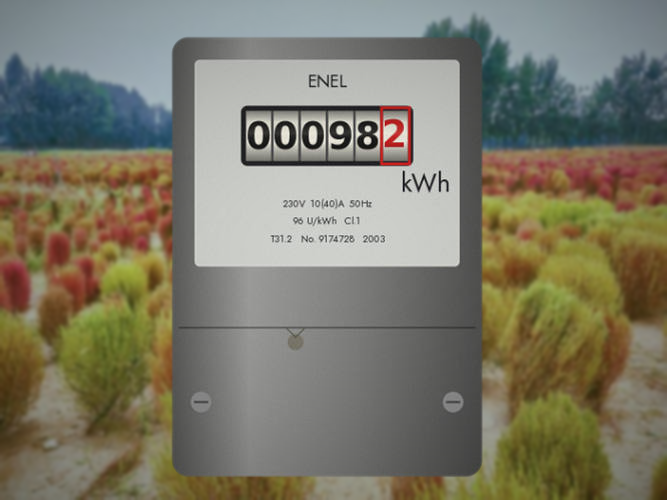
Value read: 98.2 kWh
